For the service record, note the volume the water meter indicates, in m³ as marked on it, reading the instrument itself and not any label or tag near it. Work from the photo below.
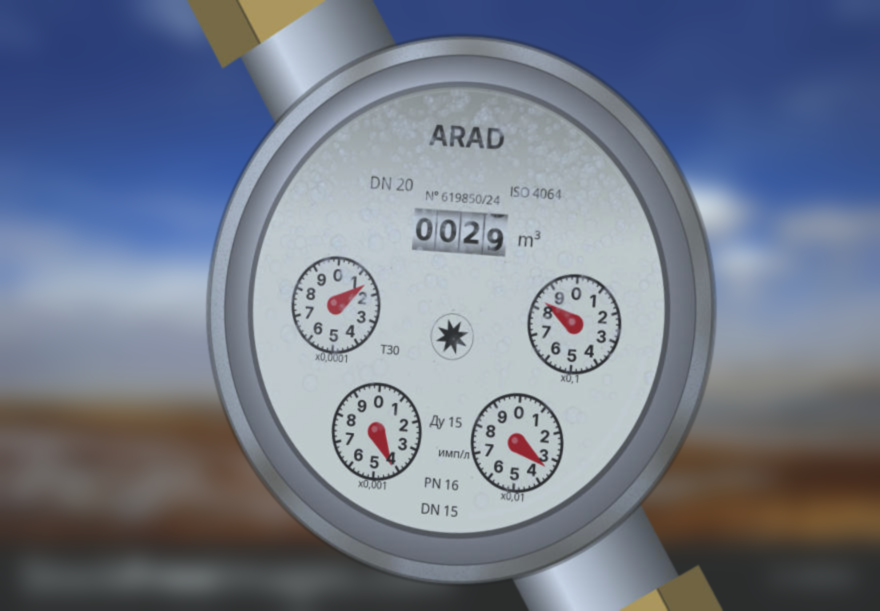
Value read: 28.8341 m³
